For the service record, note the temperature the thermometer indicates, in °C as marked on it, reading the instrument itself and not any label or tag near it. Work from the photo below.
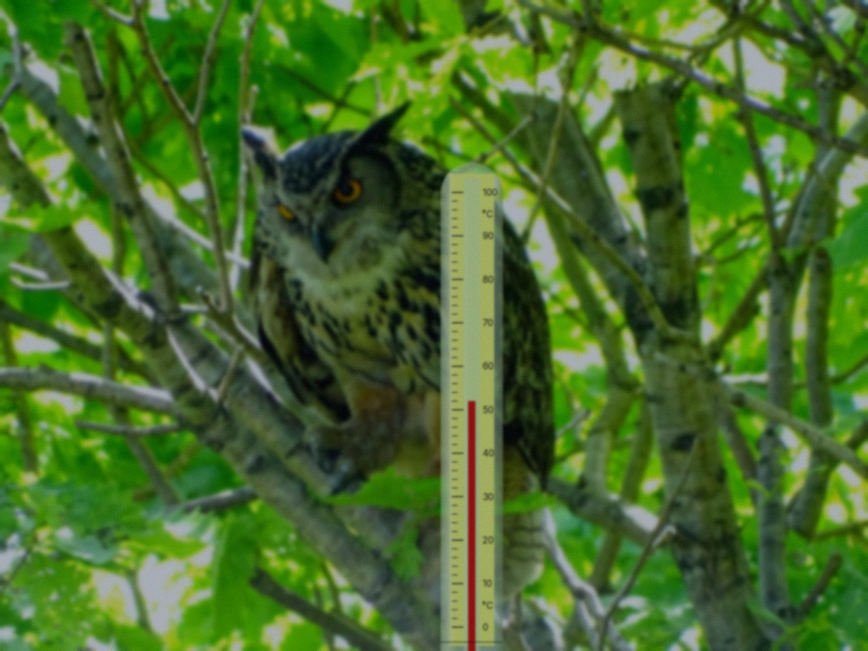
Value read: 52 °C
